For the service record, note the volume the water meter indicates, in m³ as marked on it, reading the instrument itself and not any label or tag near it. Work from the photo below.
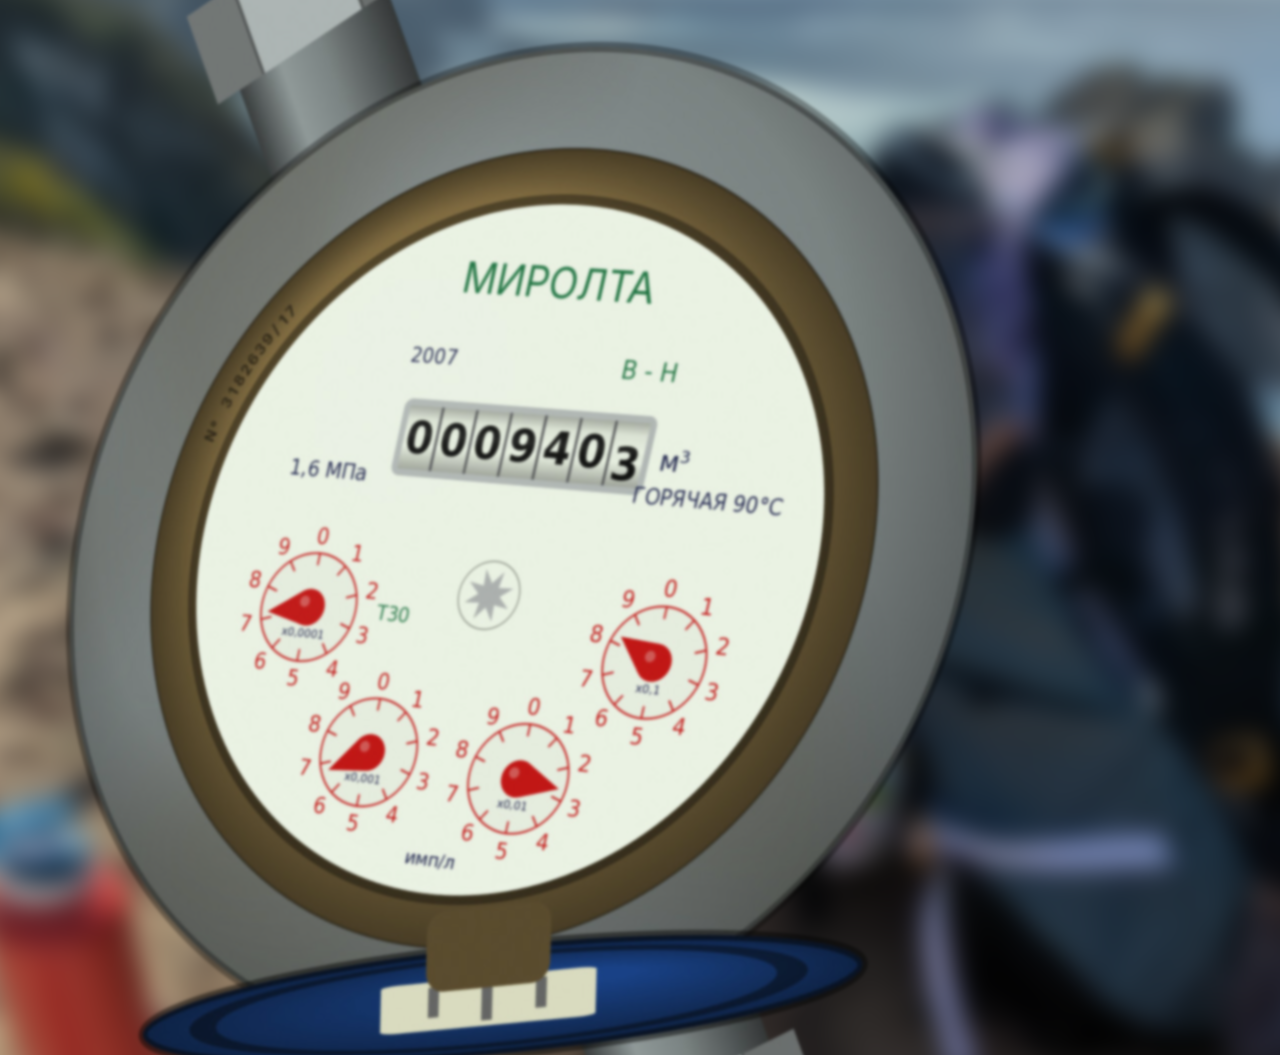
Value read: 9402.8267 m³
